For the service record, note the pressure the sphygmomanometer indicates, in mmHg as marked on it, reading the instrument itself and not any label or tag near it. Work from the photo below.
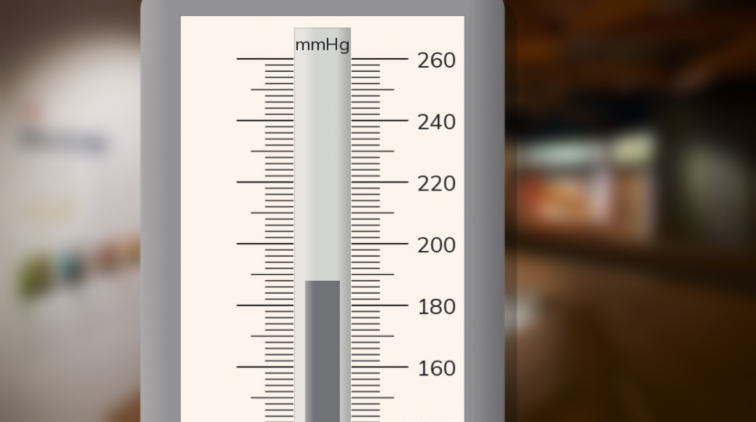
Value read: 188 mmHg
